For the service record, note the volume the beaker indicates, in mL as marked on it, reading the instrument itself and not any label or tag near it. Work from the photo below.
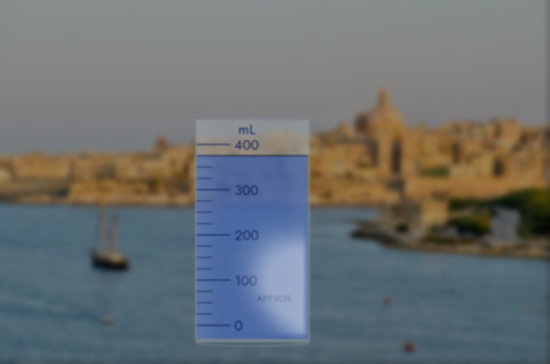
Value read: 375 mL
